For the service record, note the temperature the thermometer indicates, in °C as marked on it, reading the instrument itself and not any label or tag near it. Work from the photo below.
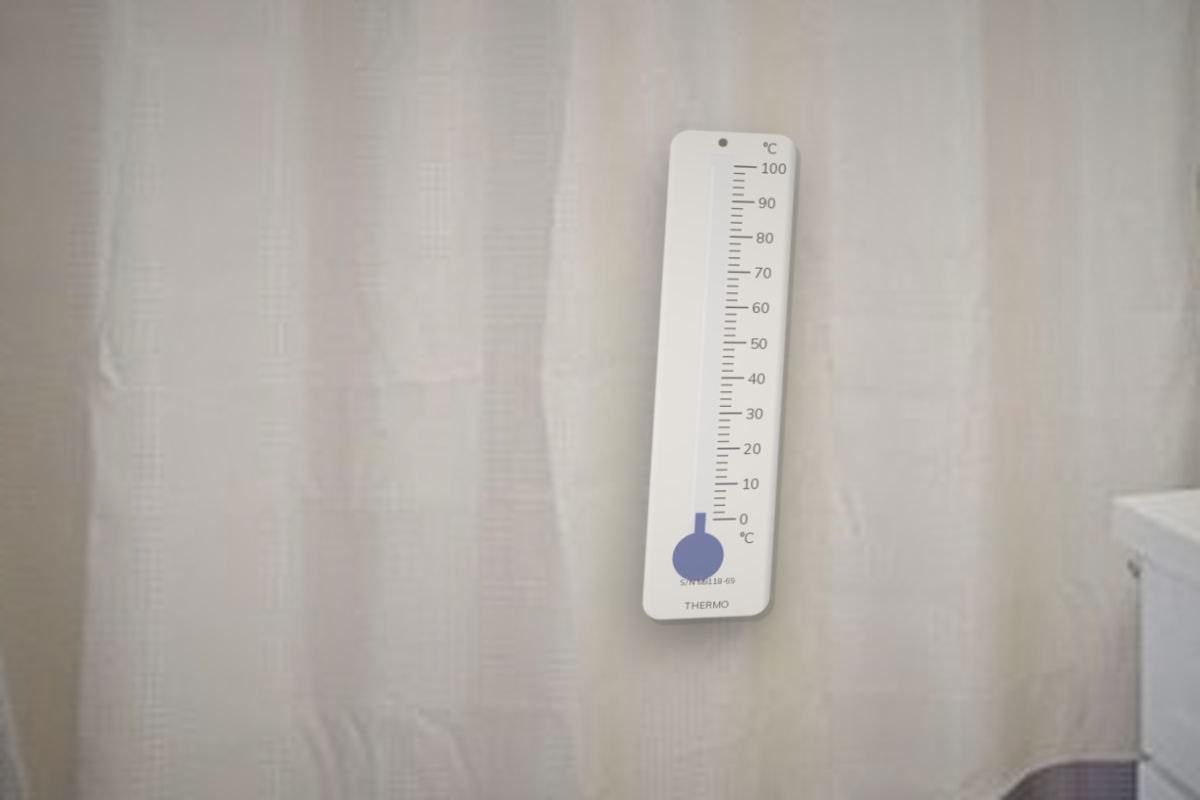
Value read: 2 °C
